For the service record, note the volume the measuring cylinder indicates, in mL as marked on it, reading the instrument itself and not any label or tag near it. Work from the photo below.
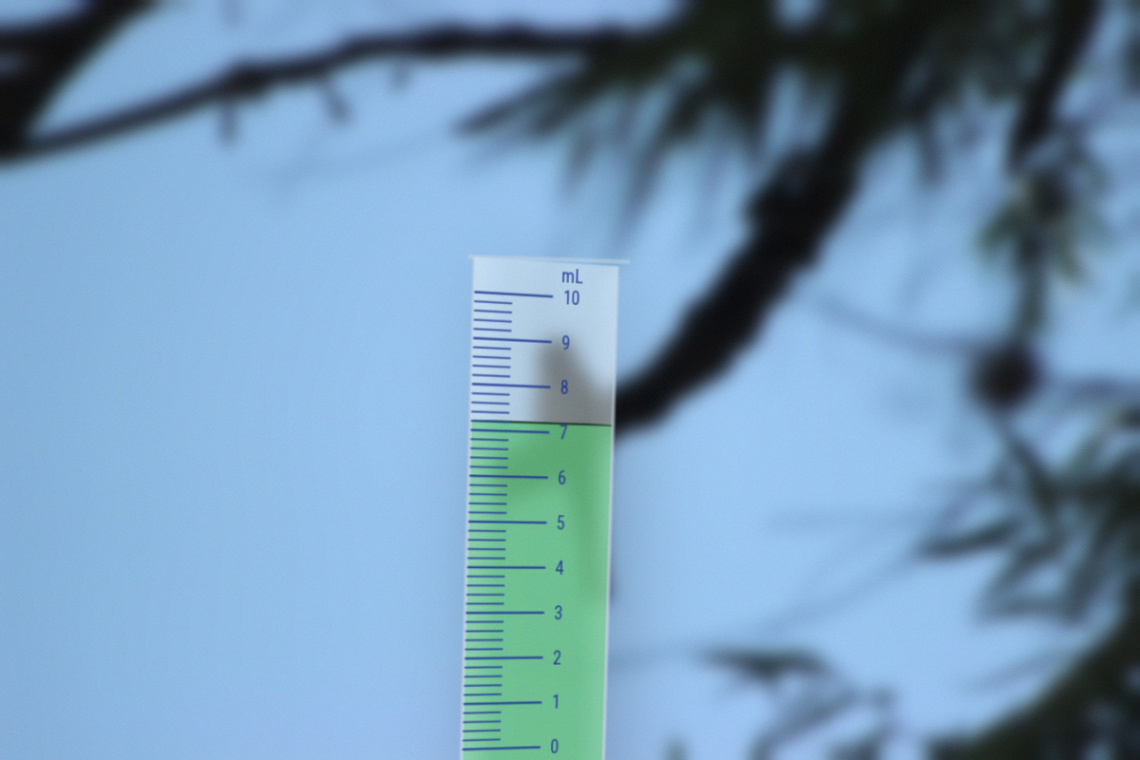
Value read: 7.2 mL
